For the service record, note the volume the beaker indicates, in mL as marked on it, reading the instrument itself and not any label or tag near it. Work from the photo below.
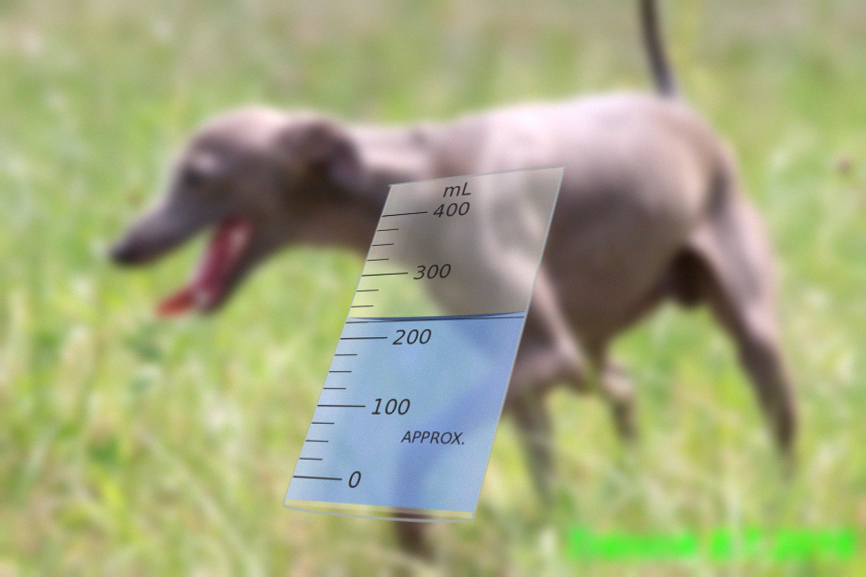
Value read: 225 mL
